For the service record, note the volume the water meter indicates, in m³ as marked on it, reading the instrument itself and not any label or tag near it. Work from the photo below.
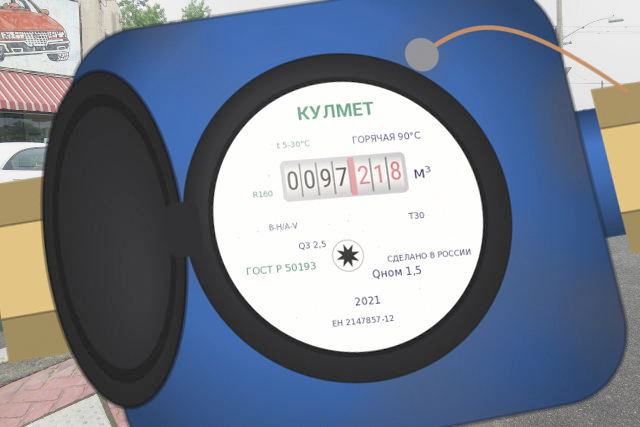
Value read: 97.218 m³
